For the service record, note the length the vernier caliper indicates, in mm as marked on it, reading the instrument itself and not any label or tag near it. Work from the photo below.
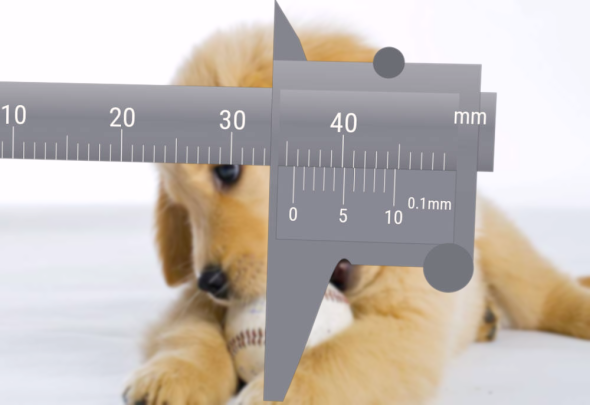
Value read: 35.7 mm
